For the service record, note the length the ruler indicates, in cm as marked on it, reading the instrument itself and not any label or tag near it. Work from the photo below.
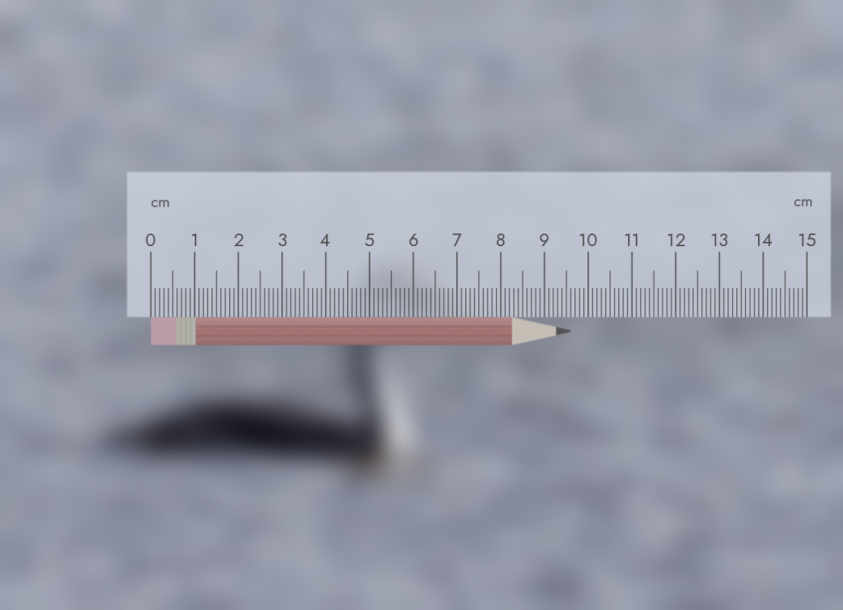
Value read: 9.6 cm
